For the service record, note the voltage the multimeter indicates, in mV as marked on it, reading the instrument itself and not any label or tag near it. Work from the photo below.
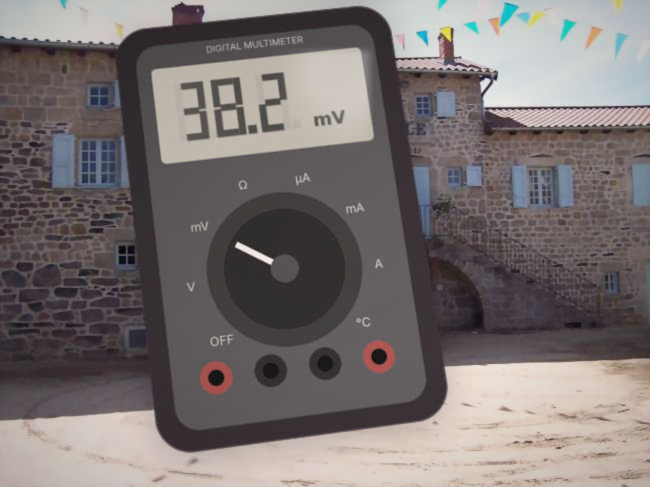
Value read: 38.2 mV
